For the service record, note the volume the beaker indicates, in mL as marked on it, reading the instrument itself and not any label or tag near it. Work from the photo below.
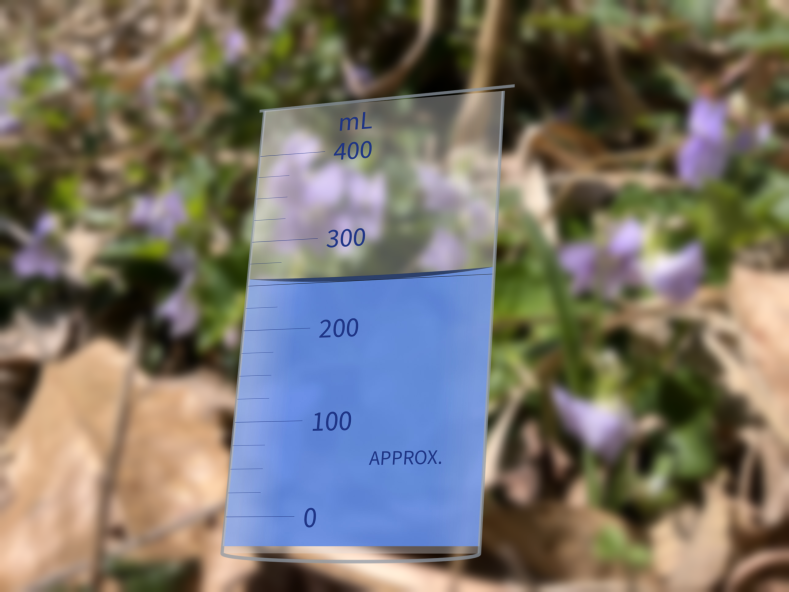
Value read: 250 mL
